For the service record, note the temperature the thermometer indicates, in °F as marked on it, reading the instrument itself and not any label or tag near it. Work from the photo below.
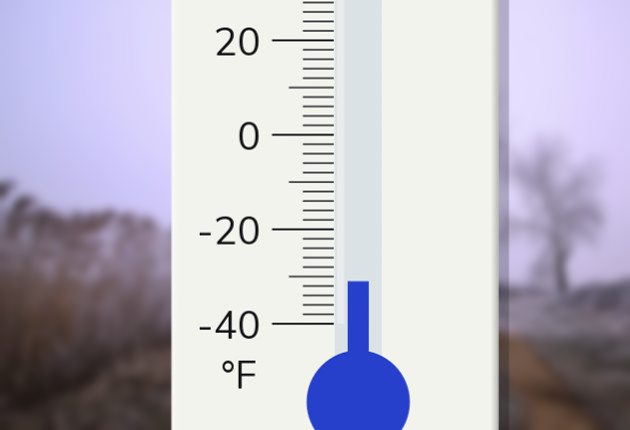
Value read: -31 °F
